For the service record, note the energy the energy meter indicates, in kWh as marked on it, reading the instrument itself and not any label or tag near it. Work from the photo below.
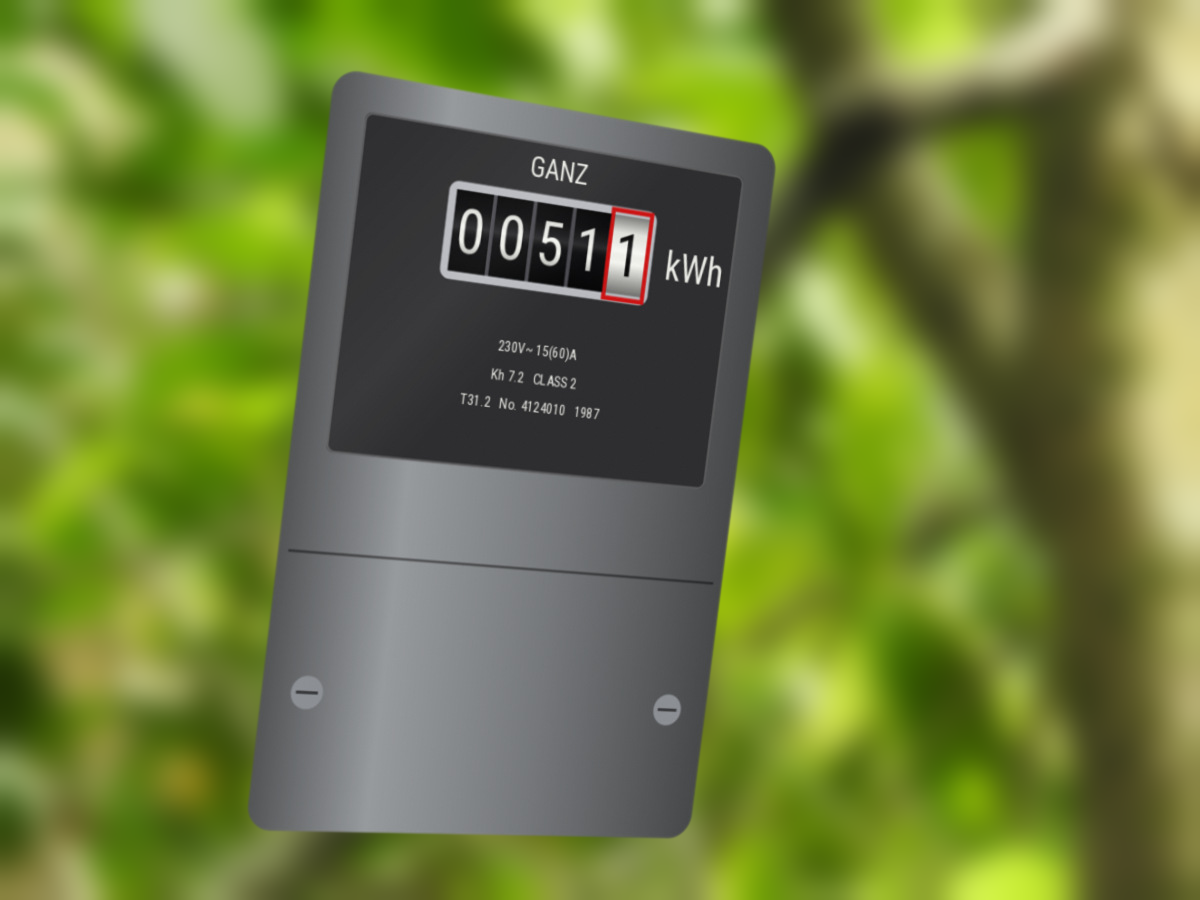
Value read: 51.1 kWh
